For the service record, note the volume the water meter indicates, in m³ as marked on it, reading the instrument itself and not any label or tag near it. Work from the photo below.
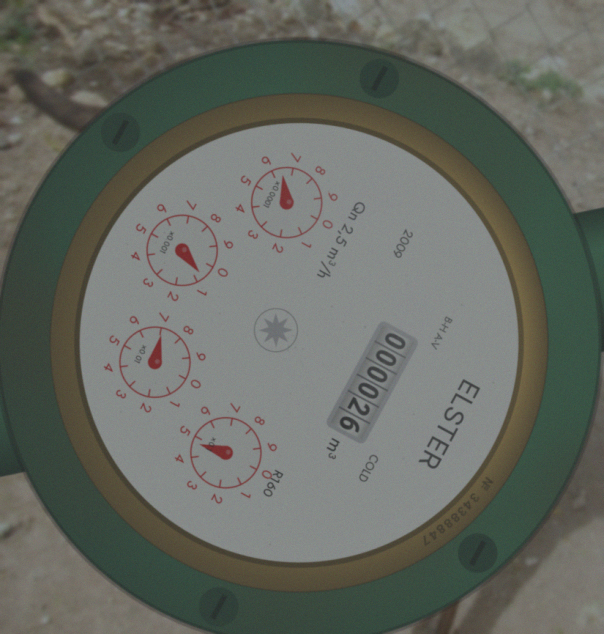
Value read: 26.4706 m³
